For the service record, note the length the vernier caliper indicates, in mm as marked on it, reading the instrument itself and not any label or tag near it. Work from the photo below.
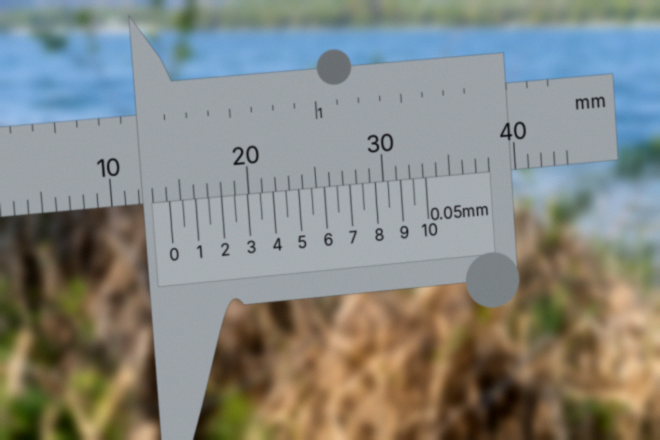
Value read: 14.2 mm
